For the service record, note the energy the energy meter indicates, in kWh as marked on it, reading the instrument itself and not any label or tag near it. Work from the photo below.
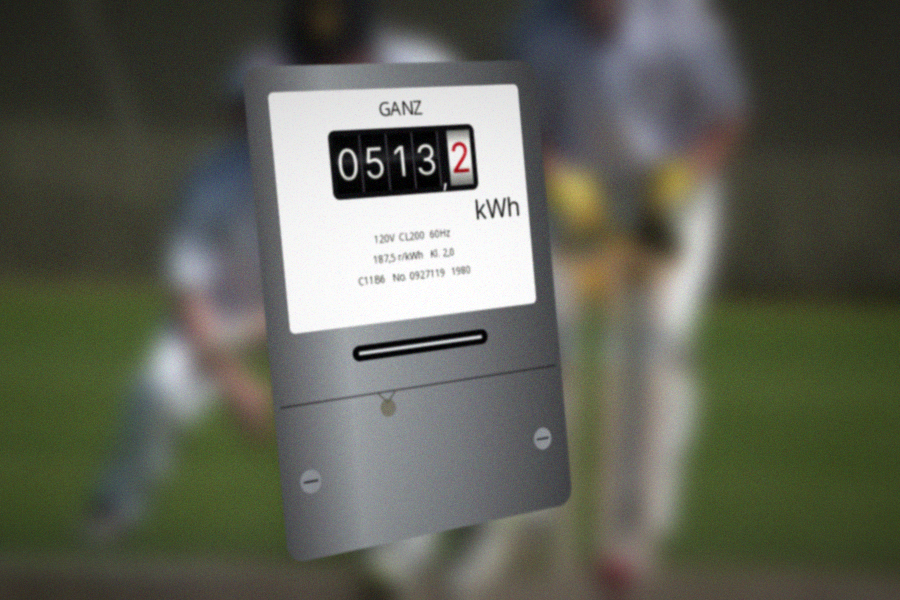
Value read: 513.2 kWh
